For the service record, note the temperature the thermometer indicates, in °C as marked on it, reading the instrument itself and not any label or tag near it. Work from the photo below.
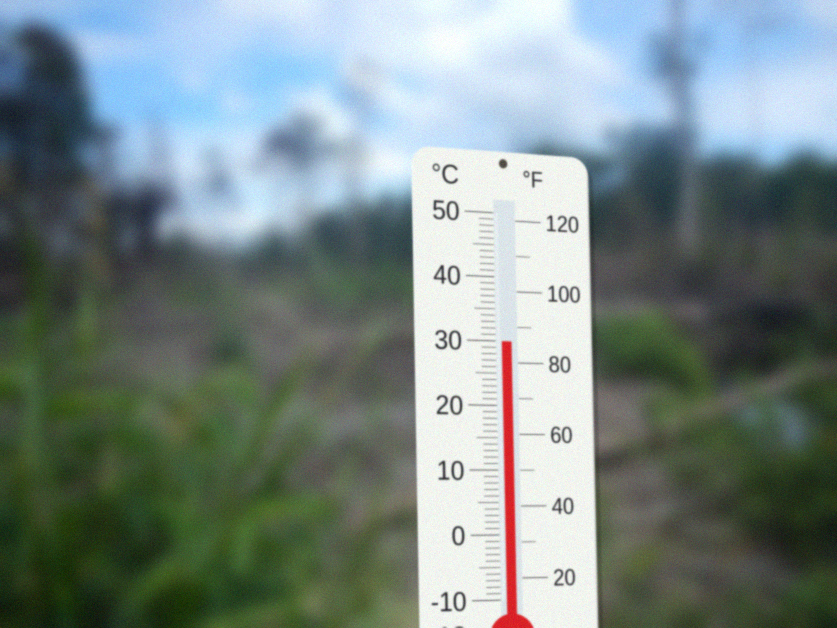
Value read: 30 °C
